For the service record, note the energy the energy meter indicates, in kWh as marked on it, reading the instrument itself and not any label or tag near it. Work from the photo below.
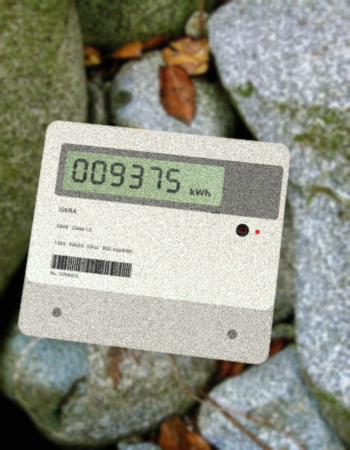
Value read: 9375 kWh
